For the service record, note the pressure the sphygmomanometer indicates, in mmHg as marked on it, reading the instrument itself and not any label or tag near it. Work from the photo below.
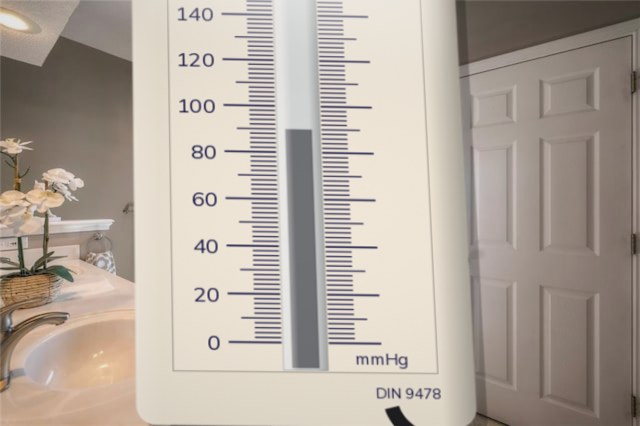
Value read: 90 mmHg
